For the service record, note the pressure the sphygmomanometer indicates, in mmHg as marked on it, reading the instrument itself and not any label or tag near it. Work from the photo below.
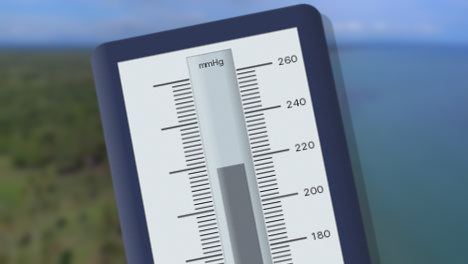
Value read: 218 mmHg
